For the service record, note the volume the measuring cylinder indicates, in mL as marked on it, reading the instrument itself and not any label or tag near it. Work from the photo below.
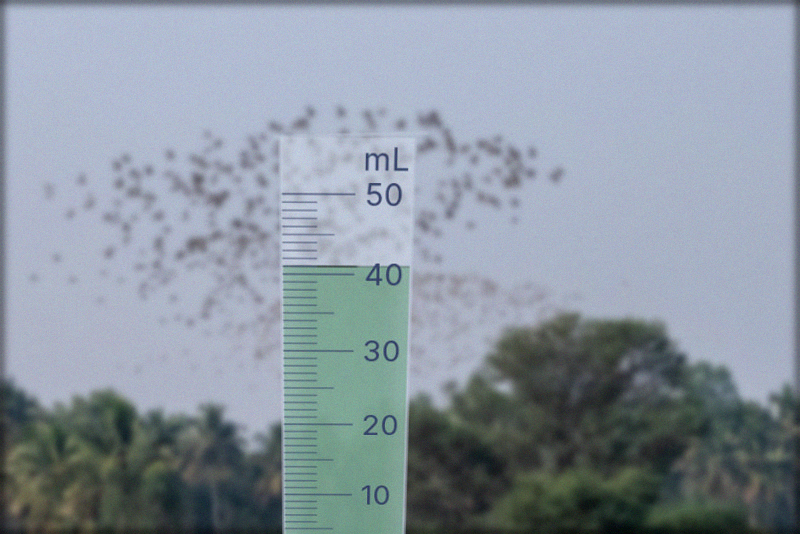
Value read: 41 mL
